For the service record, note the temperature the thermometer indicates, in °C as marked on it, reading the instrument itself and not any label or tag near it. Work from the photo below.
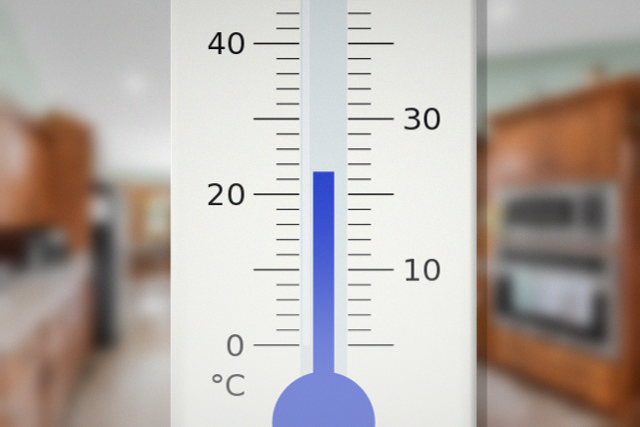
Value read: 23 °C
